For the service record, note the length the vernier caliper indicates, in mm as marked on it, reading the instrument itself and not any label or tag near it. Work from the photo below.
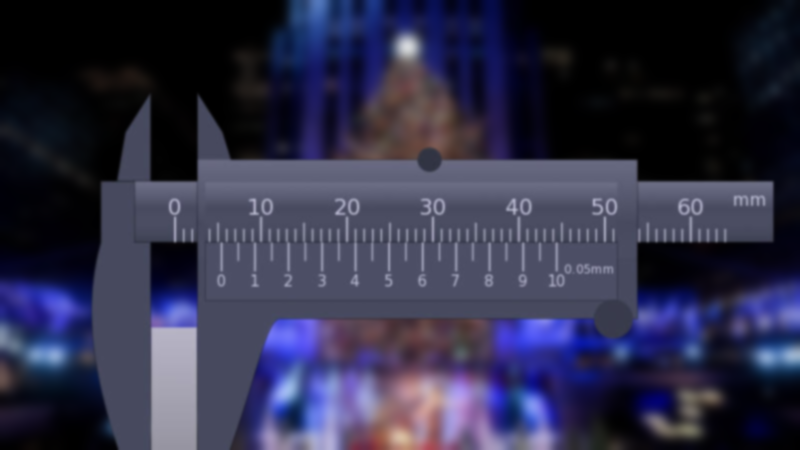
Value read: 5.4 mm
